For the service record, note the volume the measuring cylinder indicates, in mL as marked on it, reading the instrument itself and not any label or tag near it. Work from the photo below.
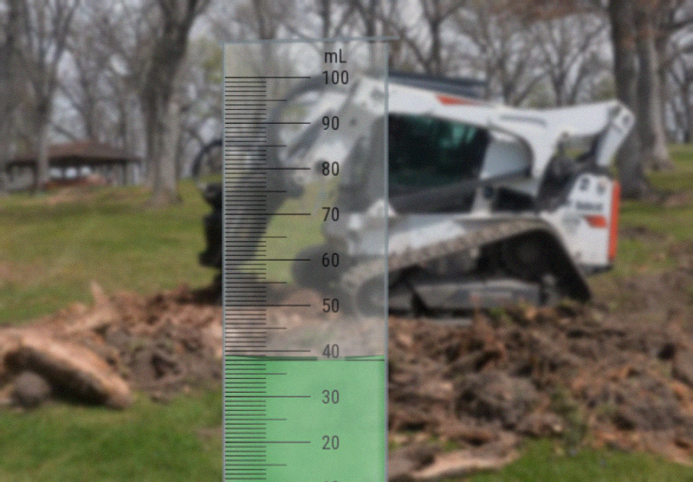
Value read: 38 mL
